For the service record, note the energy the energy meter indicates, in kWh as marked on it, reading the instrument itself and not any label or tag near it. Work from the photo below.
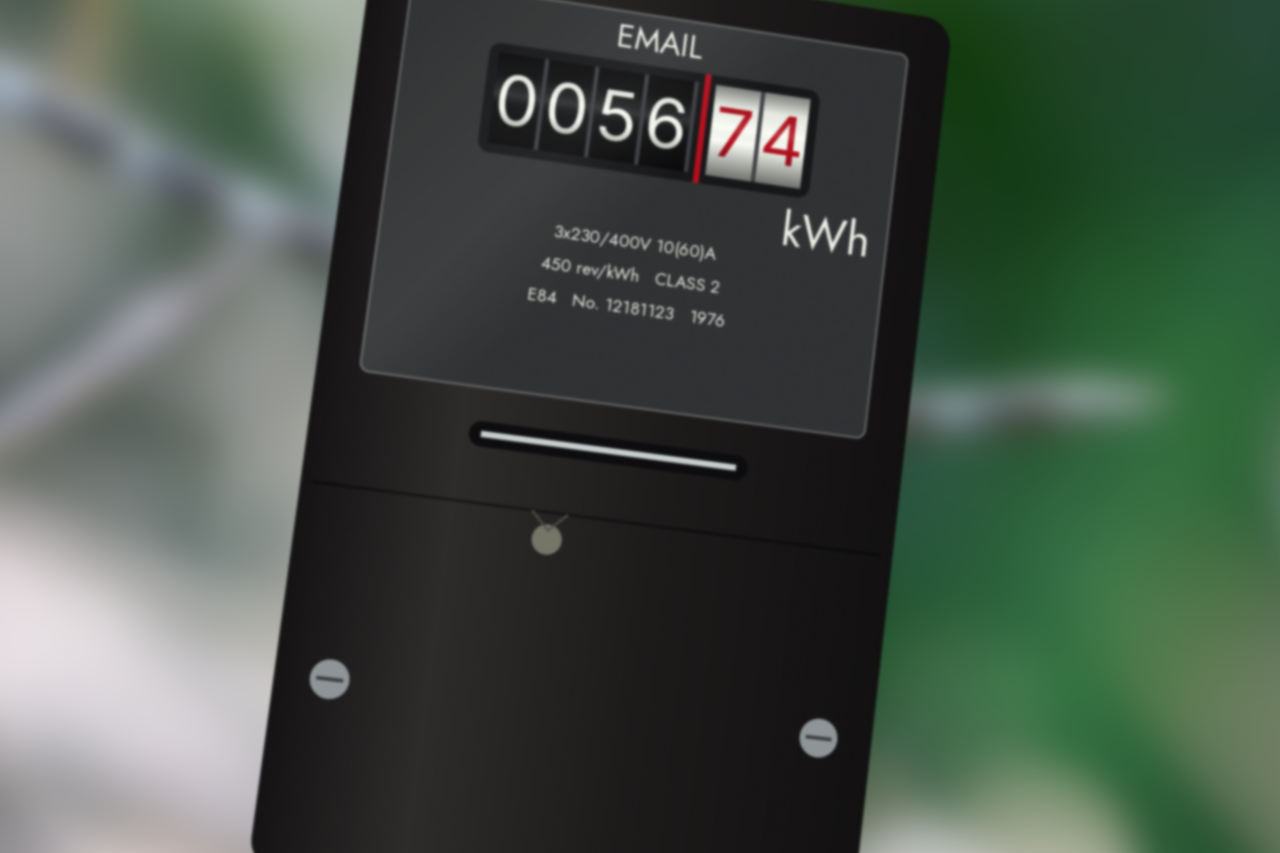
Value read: 56.74 kWh
